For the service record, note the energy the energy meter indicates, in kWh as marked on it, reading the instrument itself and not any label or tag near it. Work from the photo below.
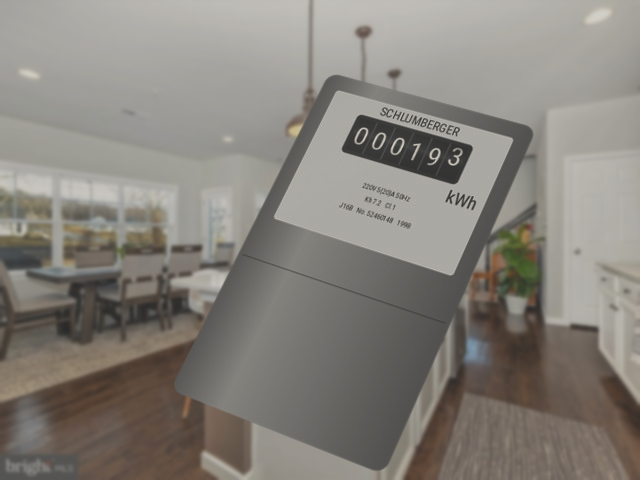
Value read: 193 kWh
